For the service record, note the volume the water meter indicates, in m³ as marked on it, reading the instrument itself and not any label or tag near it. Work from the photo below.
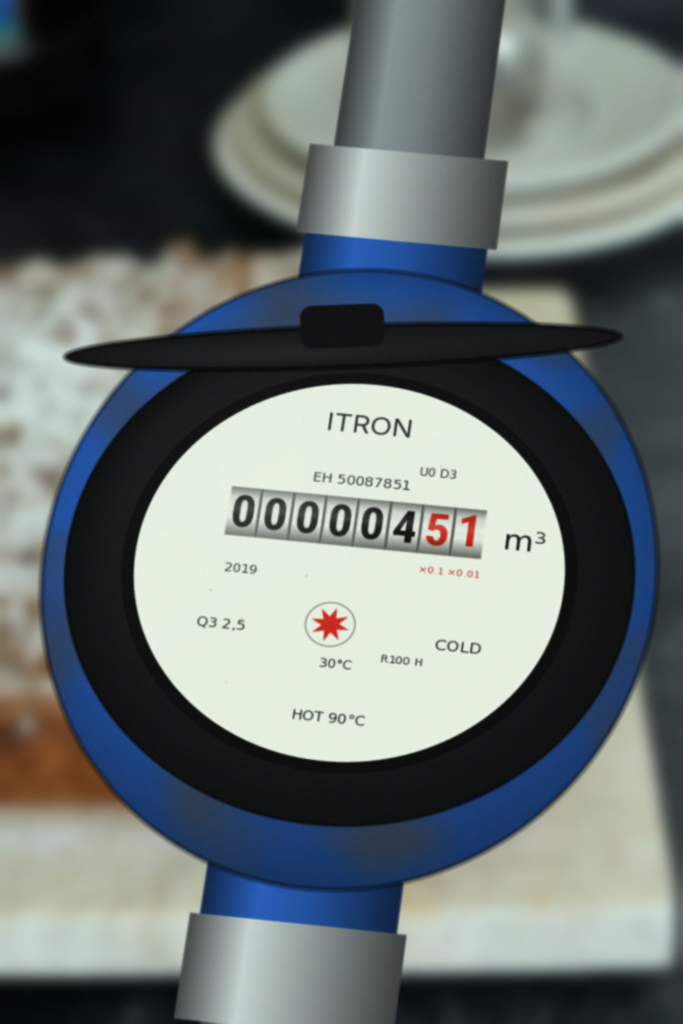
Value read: 4.51 m³
